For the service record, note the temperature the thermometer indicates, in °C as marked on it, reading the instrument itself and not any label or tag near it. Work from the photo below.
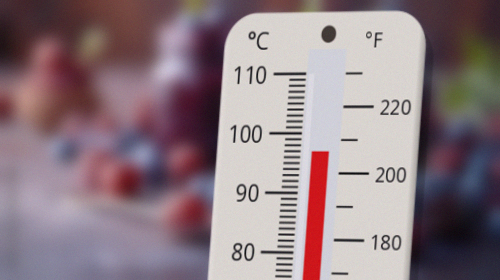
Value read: 97 °C
